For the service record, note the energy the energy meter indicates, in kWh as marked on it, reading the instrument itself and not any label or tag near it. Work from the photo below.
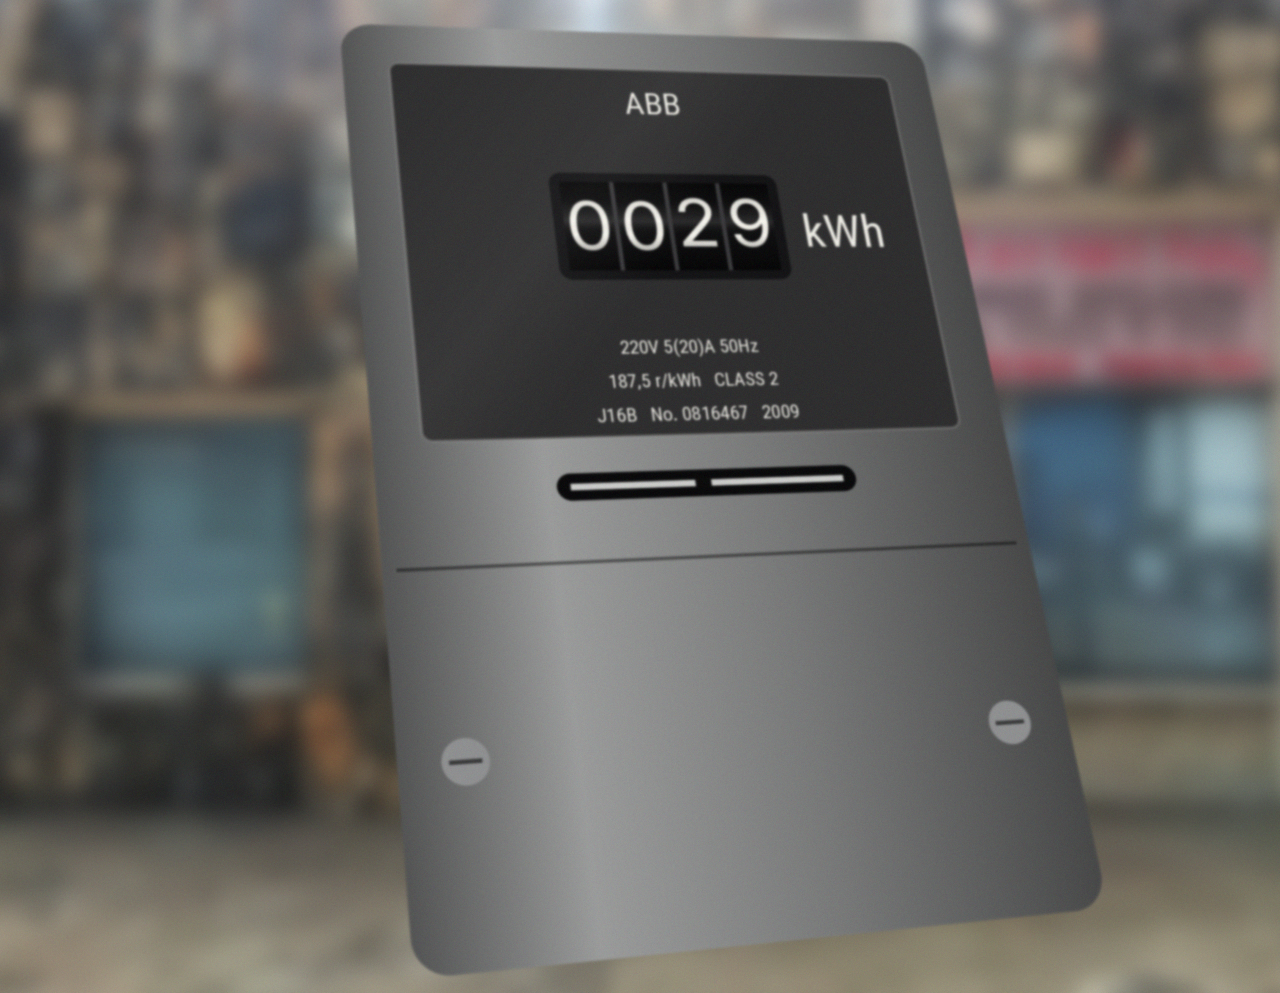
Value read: 29 kWh
